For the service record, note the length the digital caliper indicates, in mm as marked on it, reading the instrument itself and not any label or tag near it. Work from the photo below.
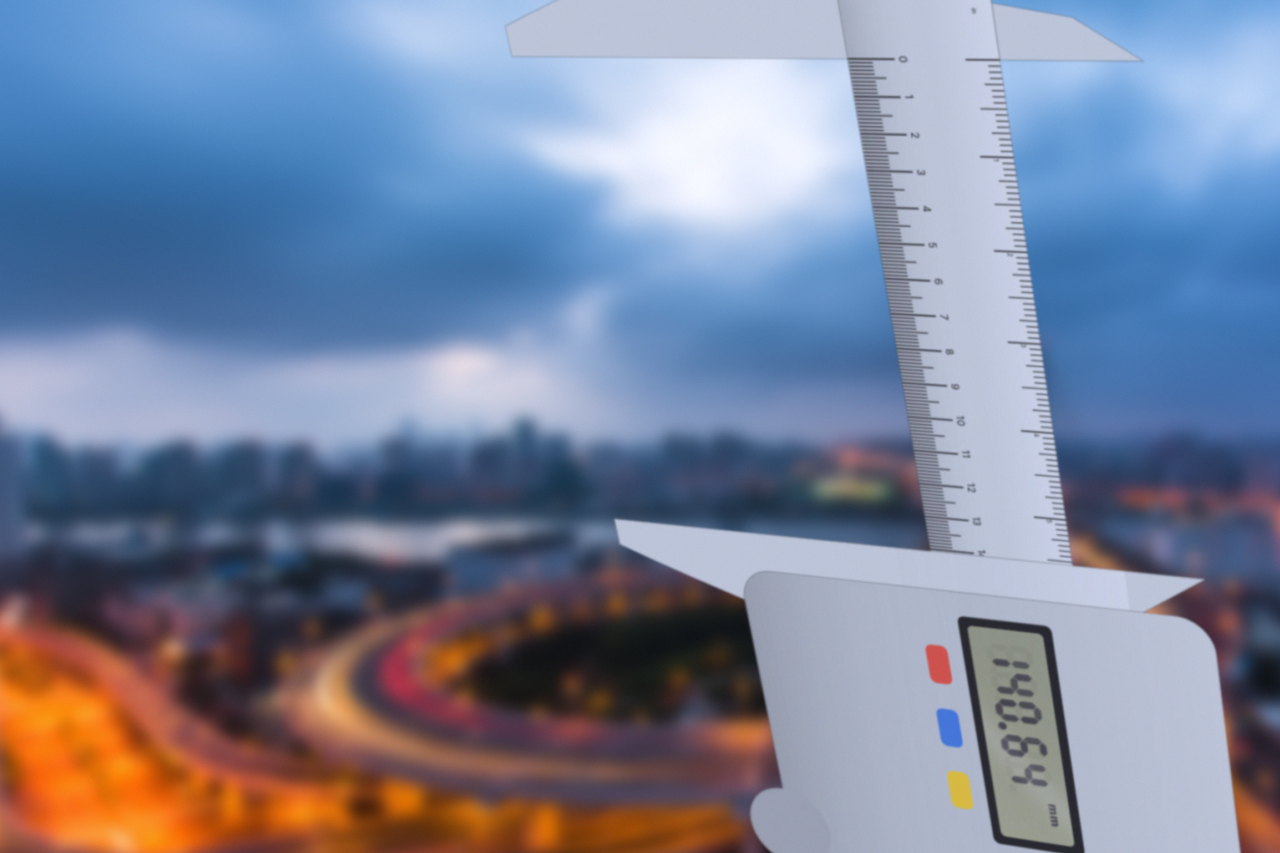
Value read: 140.64 mm
